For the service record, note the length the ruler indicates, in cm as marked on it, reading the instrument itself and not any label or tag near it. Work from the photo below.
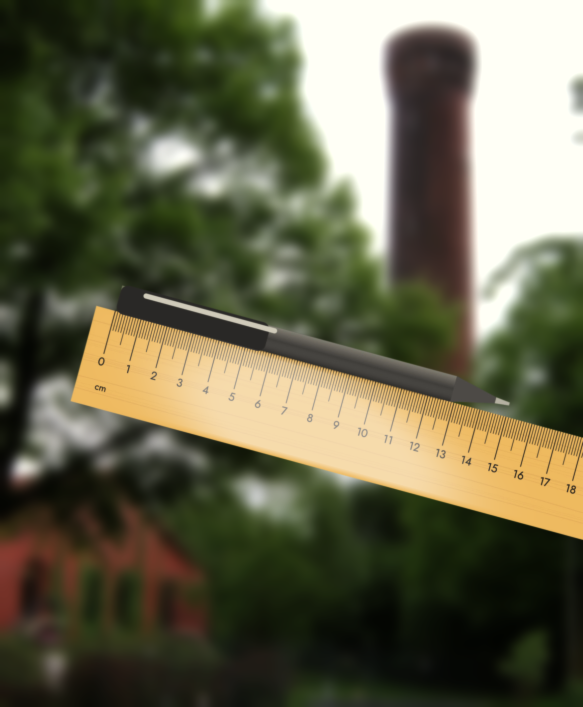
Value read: 15 cm
